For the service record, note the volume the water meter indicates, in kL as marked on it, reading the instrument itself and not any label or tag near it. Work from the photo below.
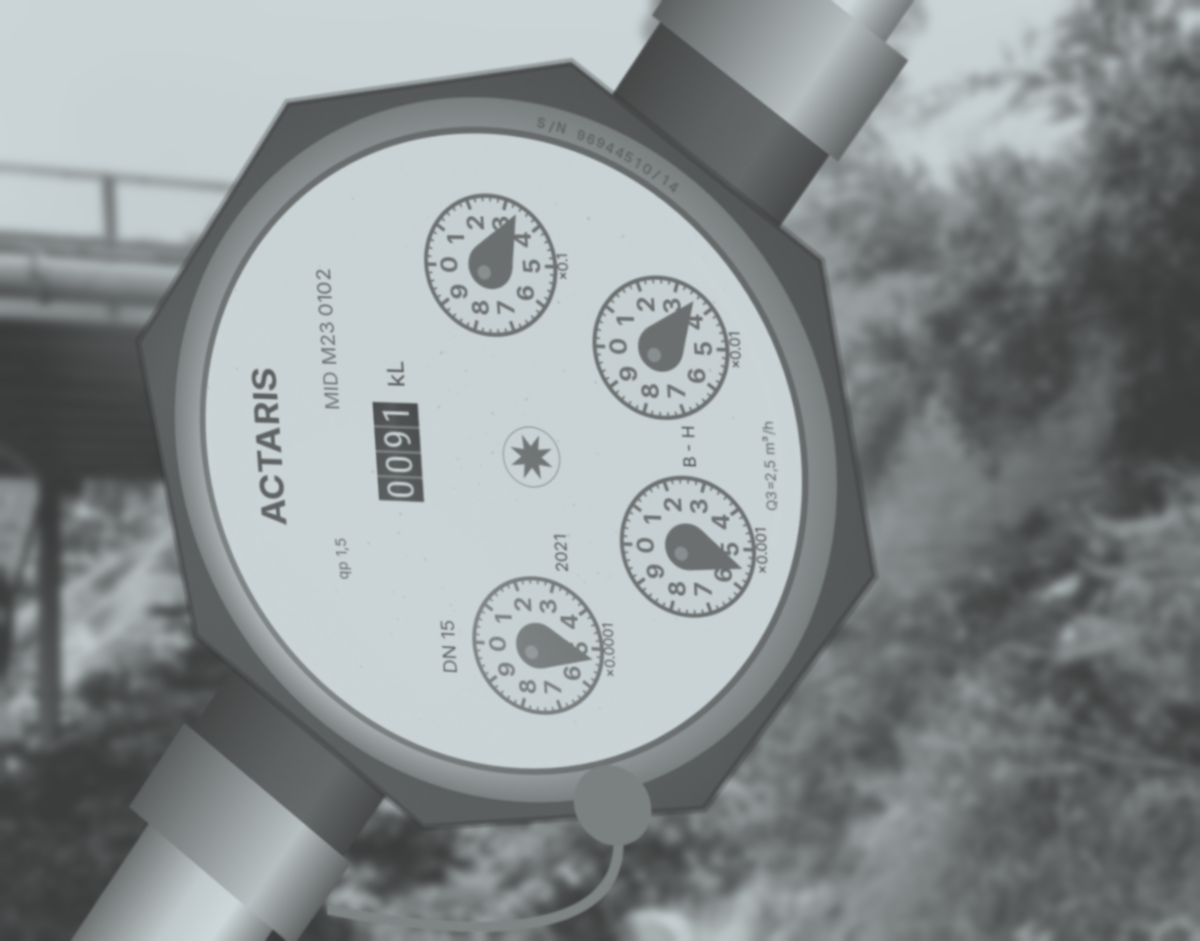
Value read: 91.3355 kL
